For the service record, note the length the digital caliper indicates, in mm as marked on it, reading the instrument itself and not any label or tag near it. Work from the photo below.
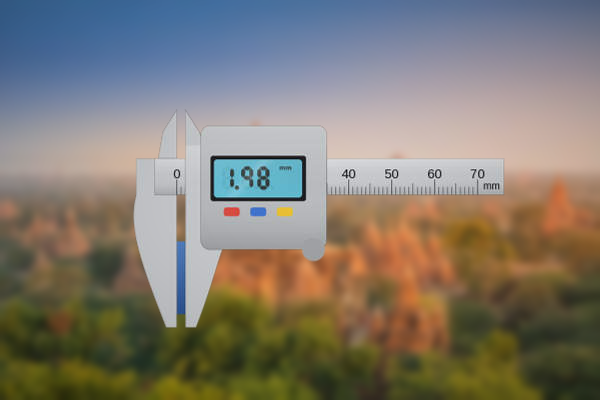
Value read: 1.98 mm
